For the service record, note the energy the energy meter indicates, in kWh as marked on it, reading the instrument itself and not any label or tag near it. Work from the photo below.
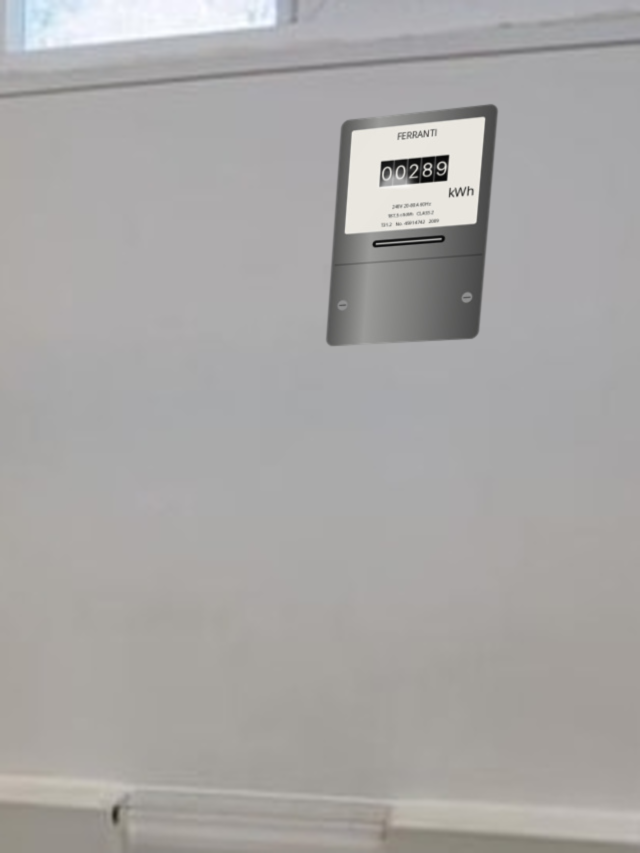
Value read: 289 kWh
